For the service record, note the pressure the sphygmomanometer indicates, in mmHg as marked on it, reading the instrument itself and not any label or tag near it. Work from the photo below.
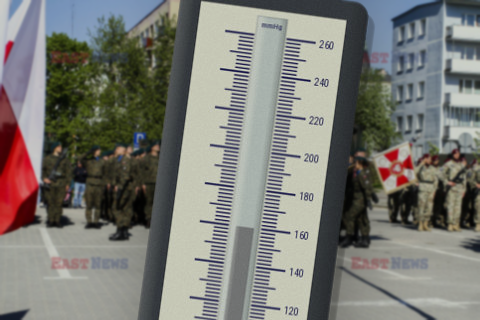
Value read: 160 mmHg
